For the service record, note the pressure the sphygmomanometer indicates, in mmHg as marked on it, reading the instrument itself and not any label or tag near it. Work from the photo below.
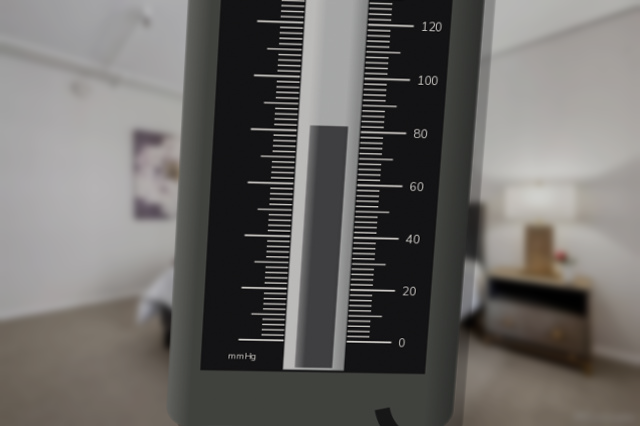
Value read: 82 mmHg
